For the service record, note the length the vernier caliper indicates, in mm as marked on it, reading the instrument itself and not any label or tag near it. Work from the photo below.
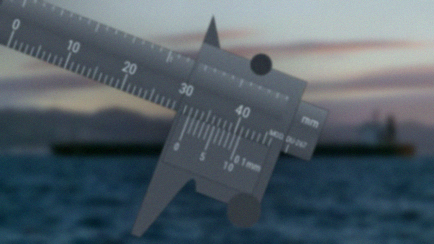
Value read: 32.0 mm
